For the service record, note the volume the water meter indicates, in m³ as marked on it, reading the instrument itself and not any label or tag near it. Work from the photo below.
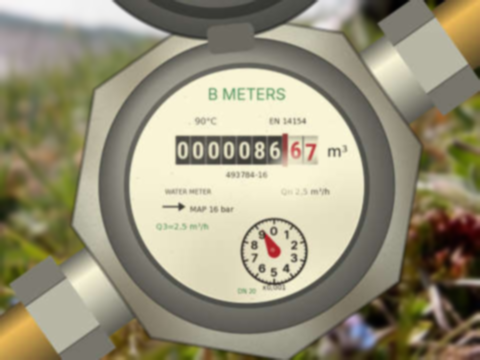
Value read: 86.669 m³
